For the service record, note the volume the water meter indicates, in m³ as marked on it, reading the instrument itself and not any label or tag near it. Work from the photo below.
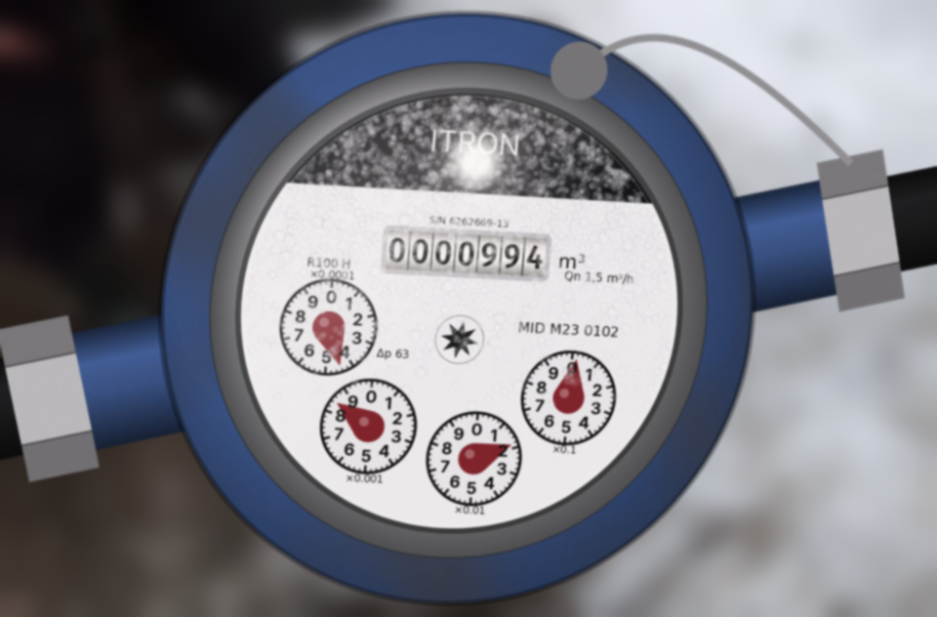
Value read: 994.0184 m³
